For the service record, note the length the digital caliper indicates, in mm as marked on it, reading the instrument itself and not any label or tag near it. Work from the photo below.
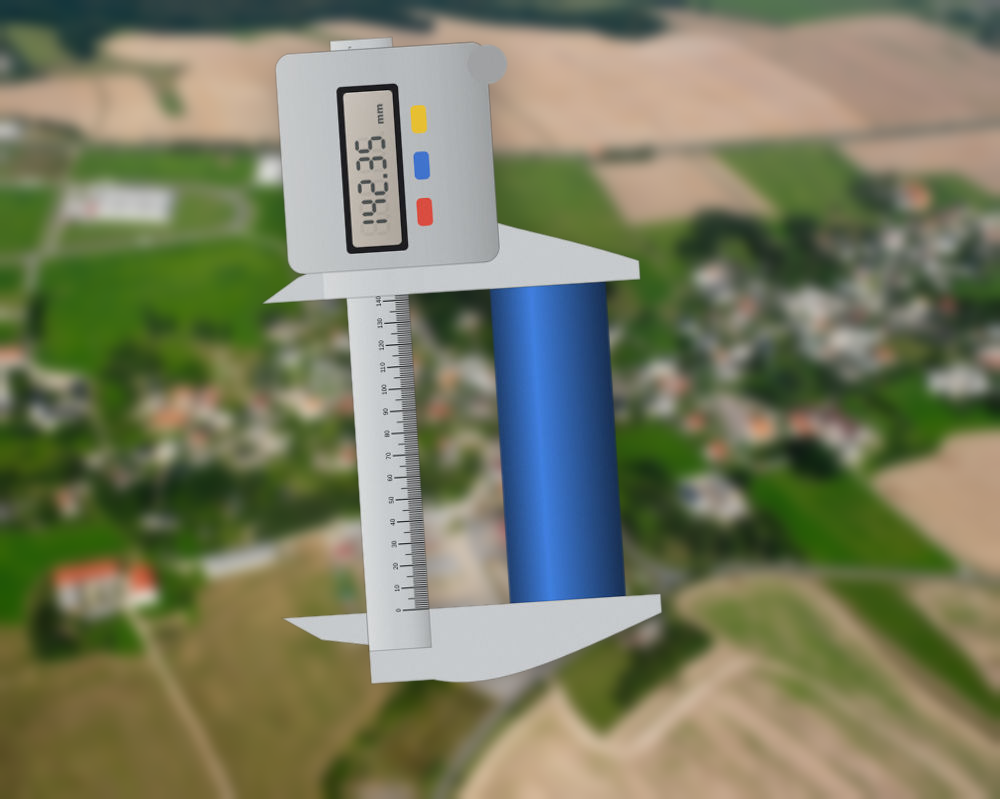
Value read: 142.35 mm
